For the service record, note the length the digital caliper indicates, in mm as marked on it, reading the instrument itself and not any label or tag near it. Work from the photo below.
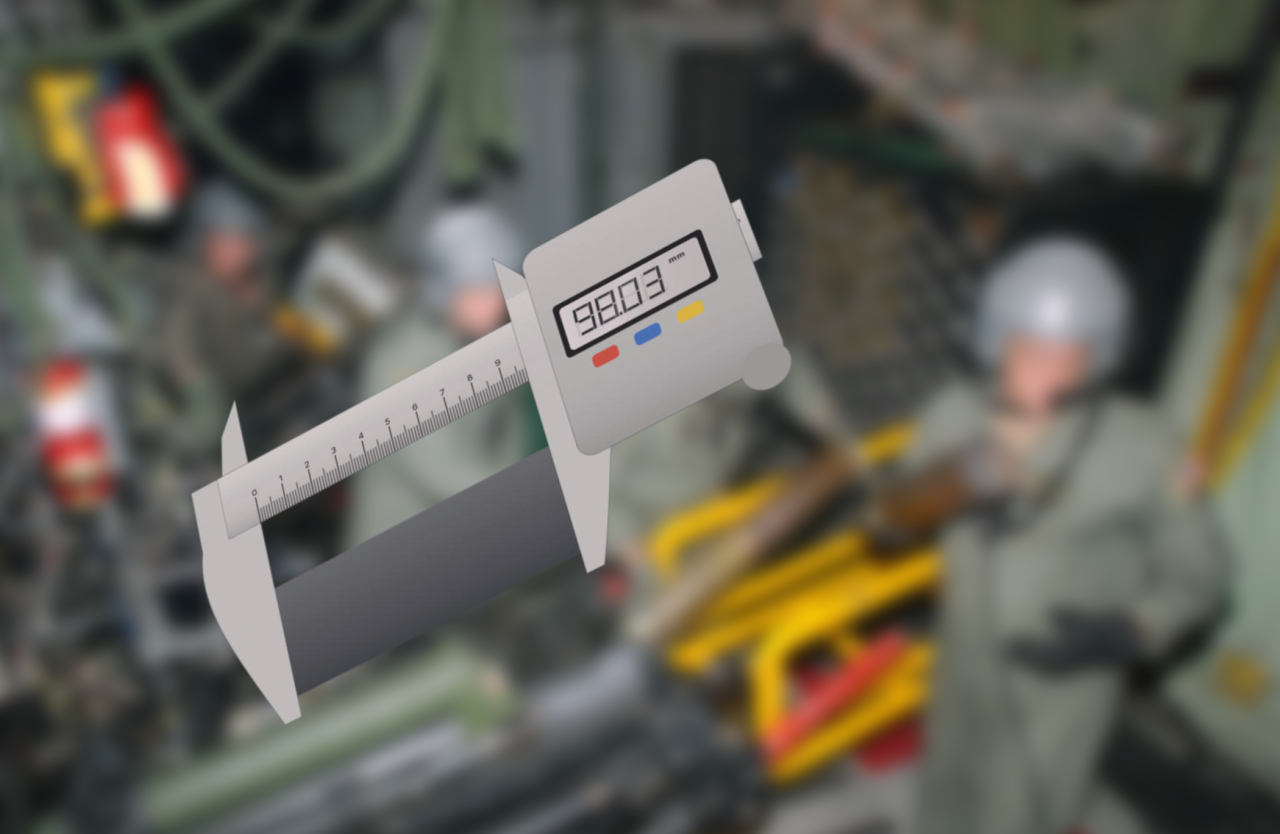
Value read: 98.03 mm
